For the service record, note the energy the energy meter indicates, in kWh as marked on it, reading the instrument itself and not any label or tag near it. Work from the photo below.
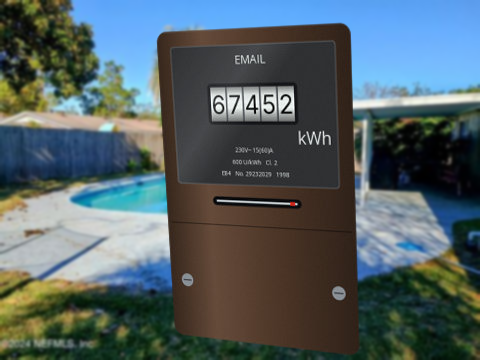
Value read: 67452 kWh
